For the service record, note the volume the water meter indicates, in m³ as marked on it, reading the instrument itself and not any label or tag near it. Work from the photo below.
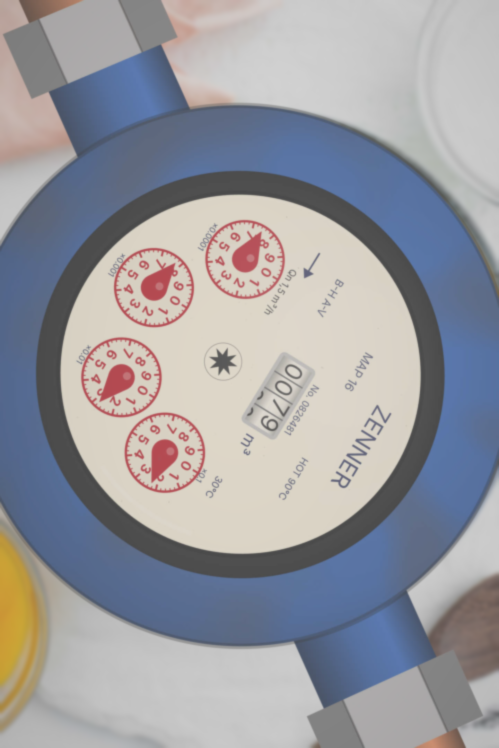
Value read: 79.2277 m³
